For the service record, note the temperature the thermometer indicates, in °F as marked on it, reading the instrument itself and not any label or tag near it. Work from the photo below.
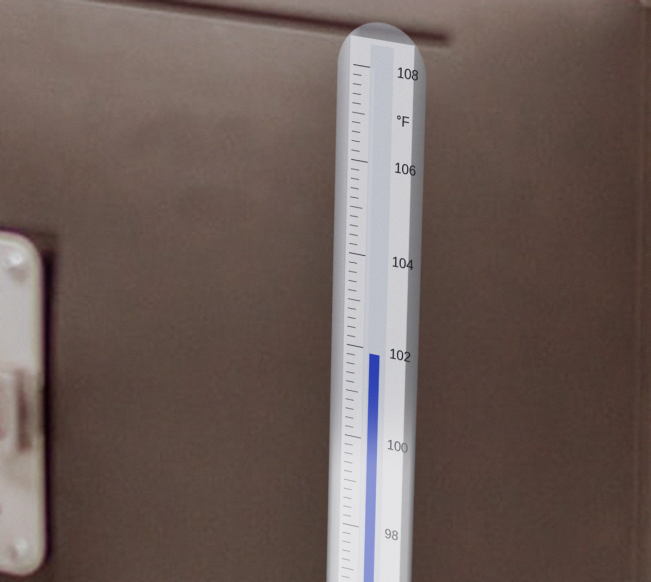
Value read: 101.9 °F
